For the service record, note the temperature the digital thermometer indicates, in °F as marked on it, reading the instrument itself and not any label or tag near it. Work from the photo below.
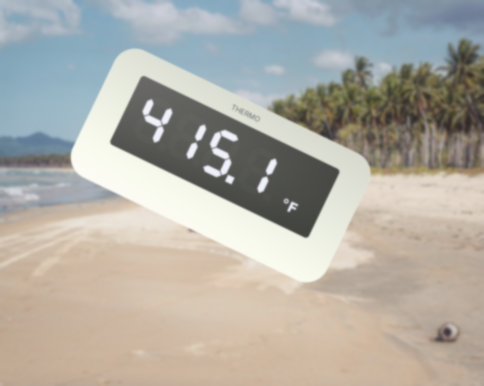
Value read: 415.1 °F
